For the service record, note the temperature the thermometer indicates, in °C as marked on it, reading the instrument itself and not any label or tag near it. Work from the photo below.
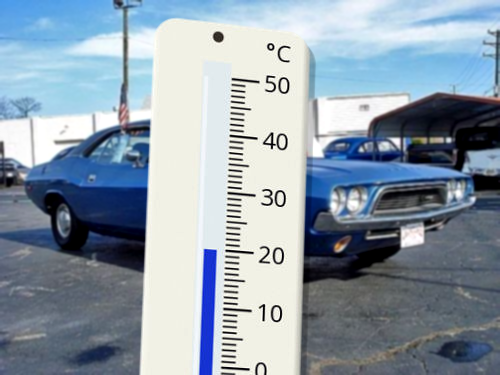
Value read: 20 °C
